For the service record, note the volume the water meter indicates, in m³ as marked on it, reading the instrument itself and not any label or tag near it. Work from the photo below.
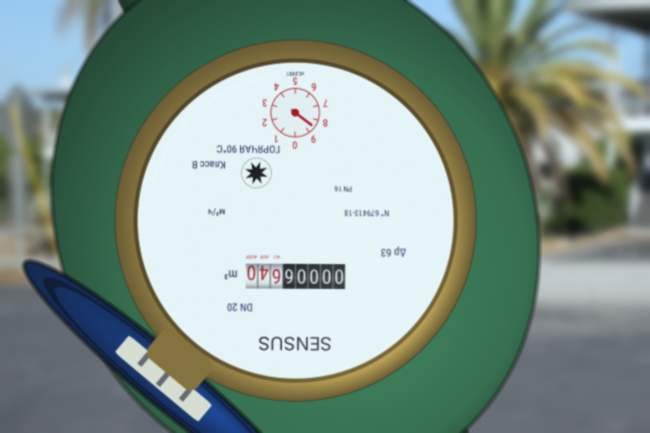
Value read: 6.6398 m³
